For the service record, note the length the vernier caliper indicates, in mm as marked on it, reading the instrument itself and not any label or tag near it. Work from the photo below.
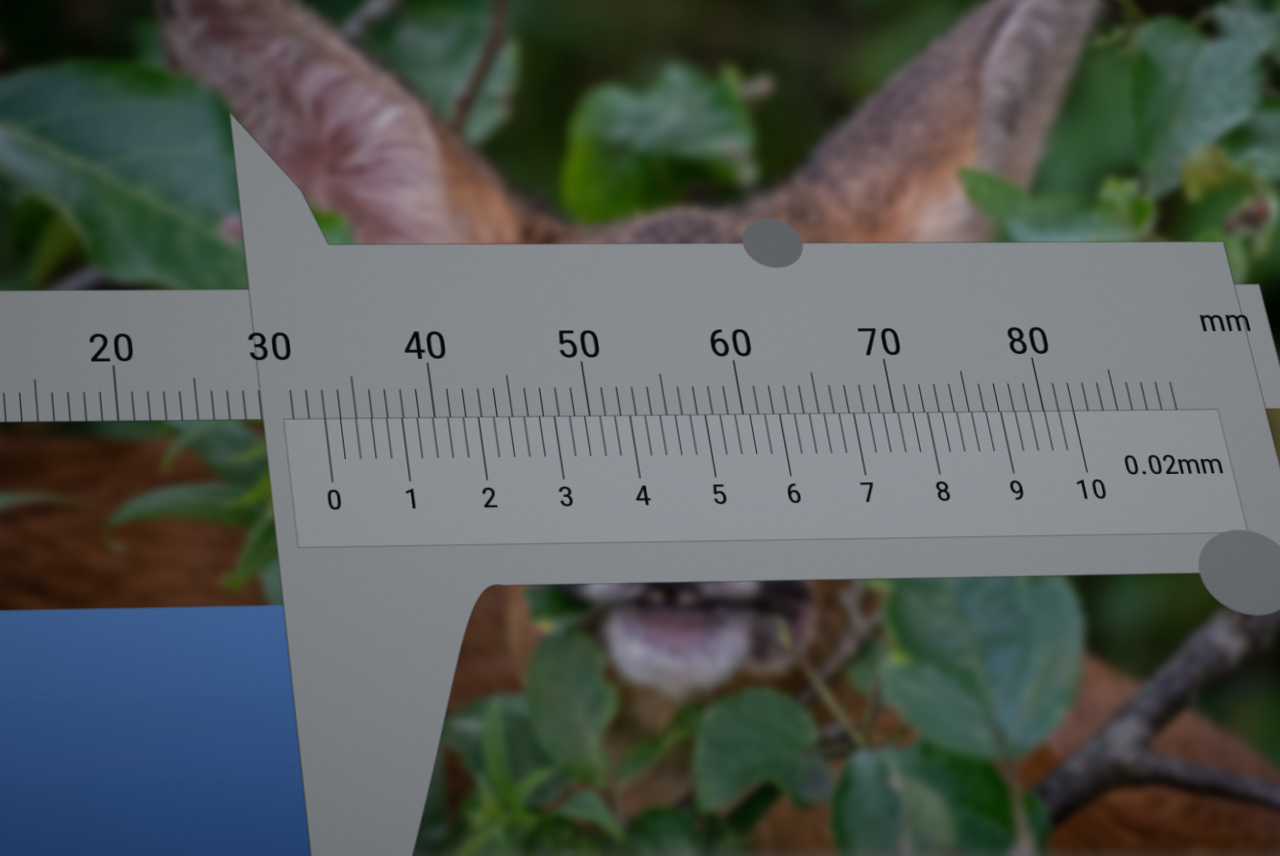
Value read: 33.0 mm
